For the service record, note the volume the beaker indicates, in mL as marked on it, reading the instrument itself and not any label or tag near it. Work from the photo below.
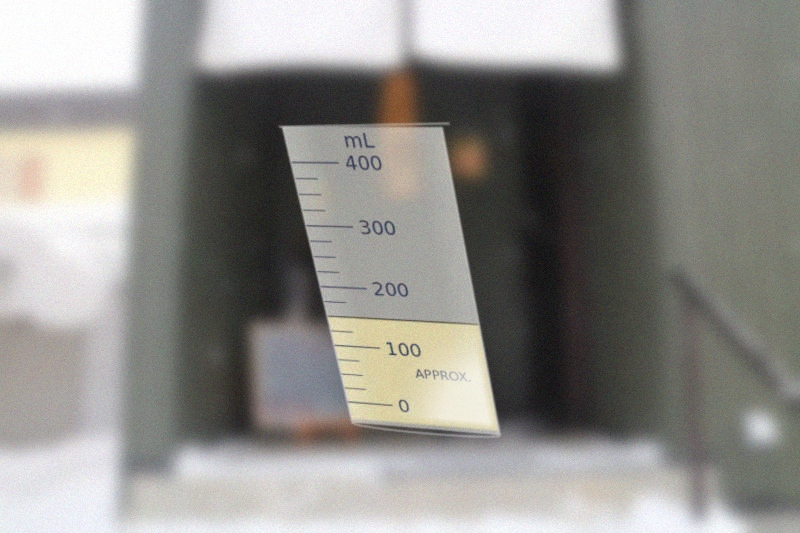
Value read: 150 mL
